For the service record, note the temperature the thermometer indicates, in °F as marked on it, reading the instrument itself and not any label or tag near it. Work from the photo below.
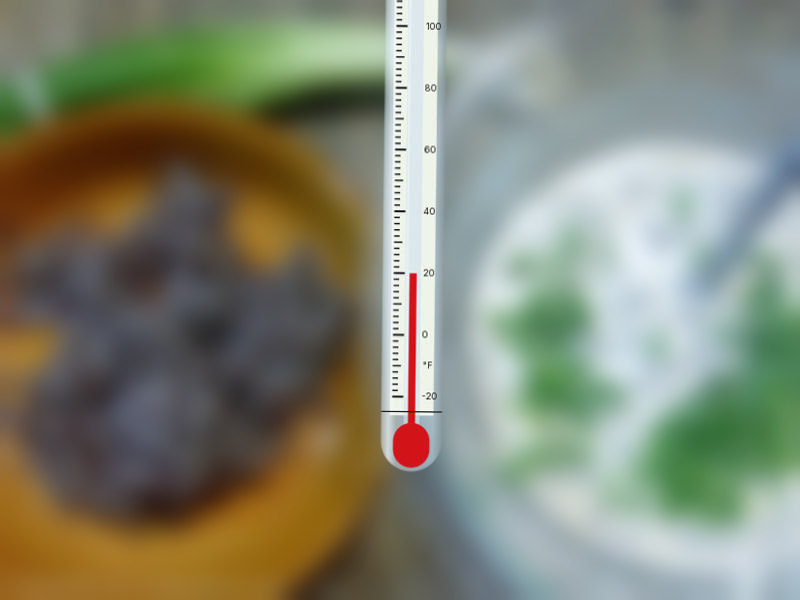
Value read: 20 °F
